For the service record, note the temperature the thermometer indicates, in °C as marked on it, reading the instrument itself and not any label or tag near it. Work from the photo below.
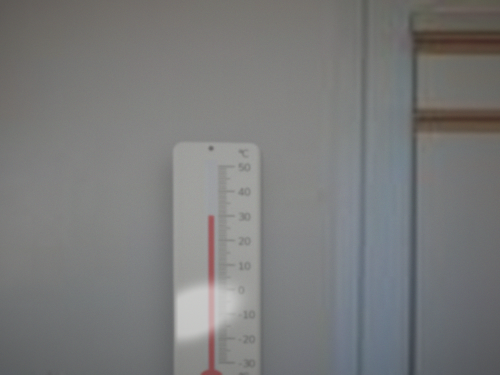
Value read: 30 °C
